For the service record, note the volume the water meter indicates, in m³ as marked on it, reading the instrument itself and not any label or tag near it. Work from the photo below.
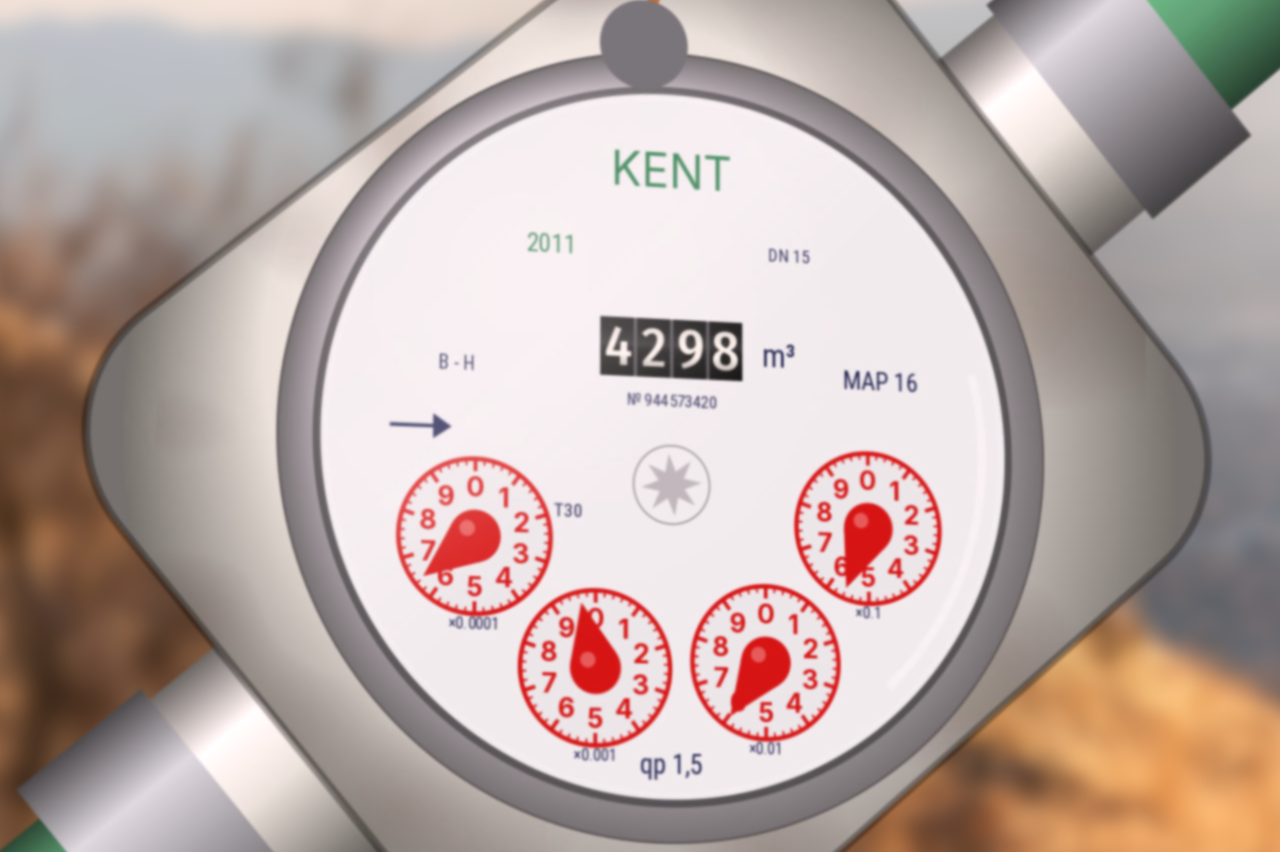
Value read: 4298.5596 m³
